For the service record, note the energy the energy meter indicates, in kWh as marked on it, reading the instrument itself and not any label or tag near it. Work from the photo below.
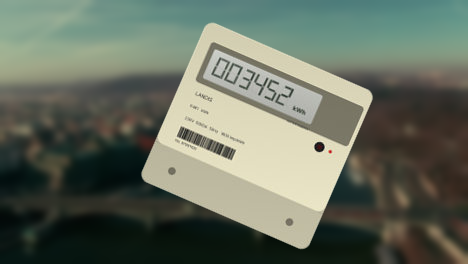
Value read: 3452 kWh
